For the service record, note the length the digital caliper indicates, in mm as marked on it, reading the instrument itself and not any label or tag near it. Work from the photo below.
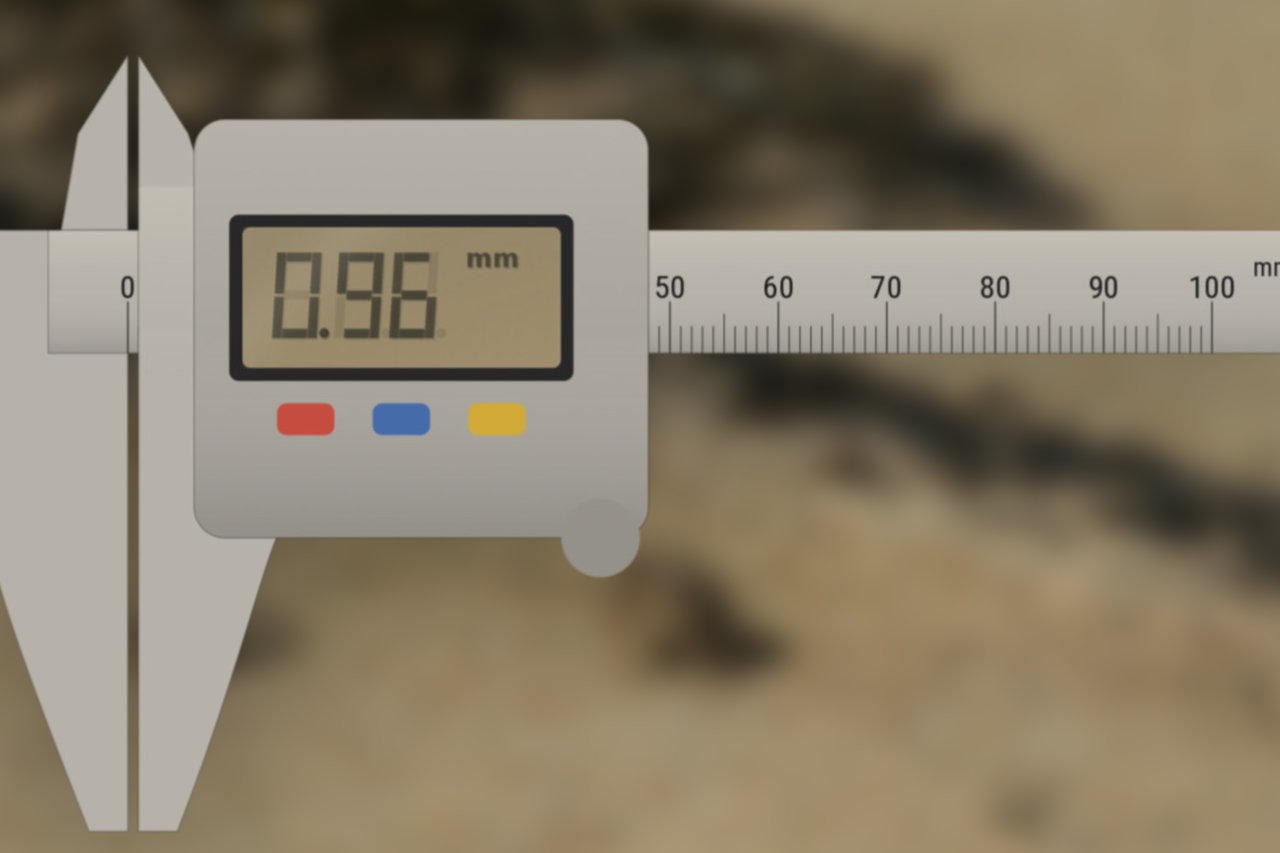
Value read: 0.96 mm
